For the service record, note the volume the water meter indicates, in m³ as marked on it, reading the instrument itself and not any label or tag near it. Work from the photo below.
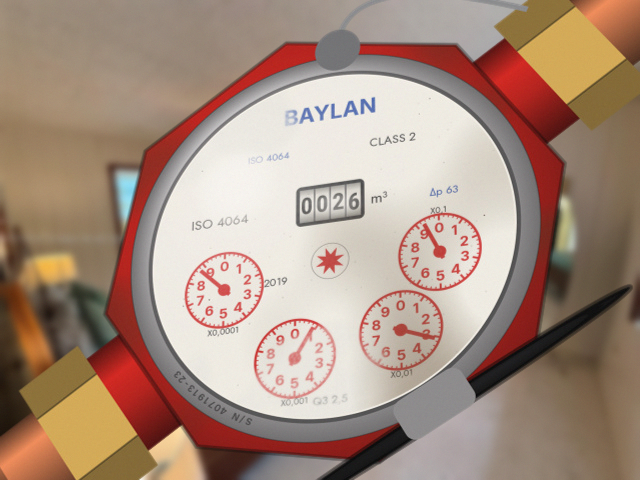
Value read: 25.9308 m³
